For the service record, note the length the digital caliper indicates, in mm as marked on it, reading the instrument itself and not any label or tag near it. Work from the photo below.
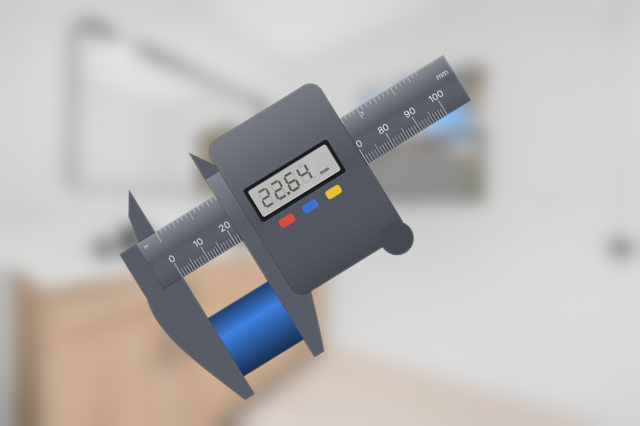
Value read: 22.64 mm
